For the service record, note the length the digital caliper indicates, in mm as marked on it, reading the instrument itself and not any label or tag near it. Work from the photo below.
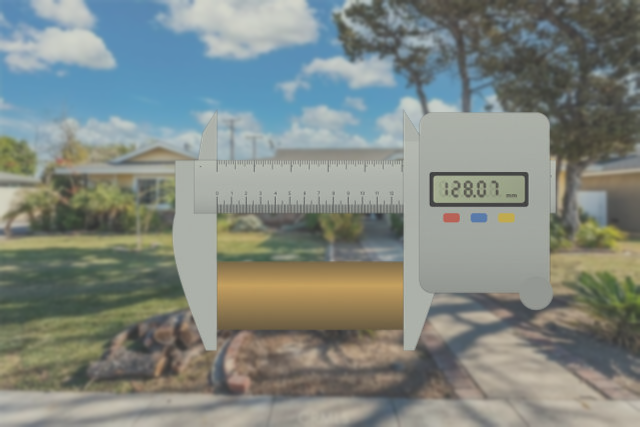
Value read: 128.07 mm
